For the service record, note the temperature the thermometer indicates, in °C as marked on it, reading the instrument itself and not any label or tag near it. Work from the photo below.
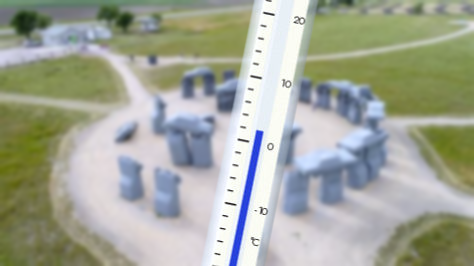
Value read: 2 °C
